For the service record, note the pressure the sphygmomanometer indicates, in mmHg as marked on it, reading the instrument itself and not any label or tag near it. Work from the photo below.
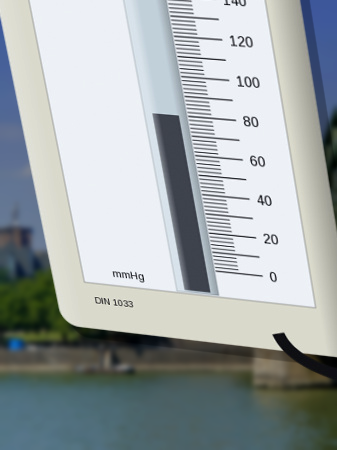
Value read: 80 mmHg
